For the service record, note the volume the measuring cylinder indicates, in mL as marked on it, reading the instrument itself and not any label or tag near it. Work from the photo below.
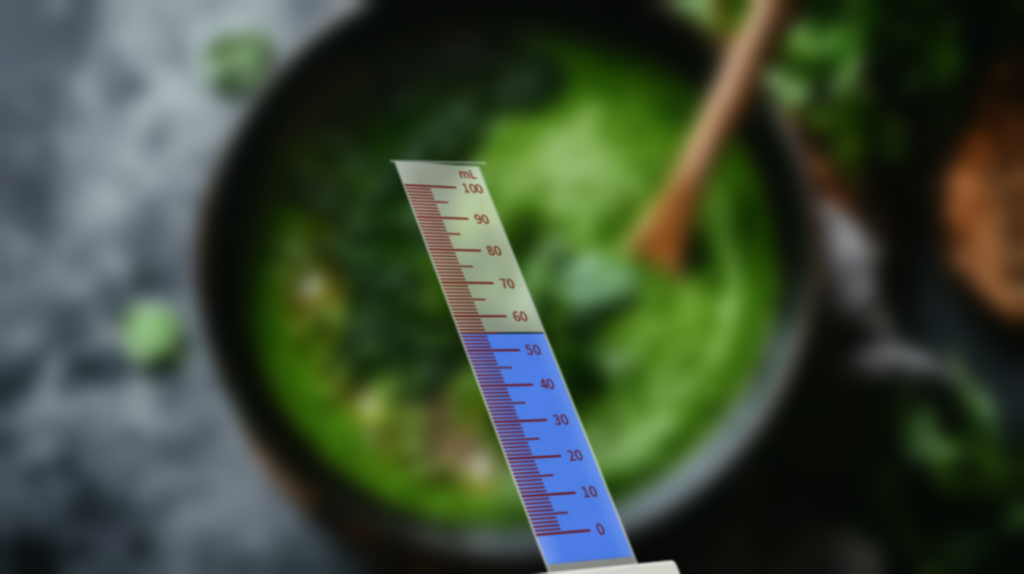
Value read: 55 mL
